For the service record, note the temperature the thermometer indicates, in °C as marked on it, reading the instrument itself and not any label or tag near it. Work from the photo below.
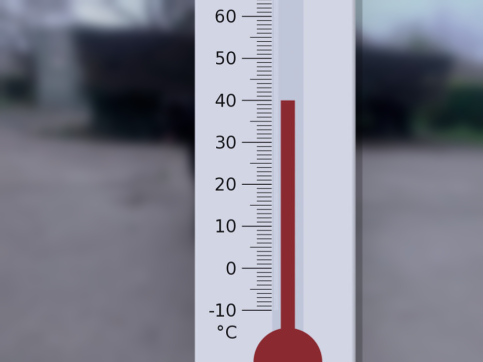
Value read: 40 °C
